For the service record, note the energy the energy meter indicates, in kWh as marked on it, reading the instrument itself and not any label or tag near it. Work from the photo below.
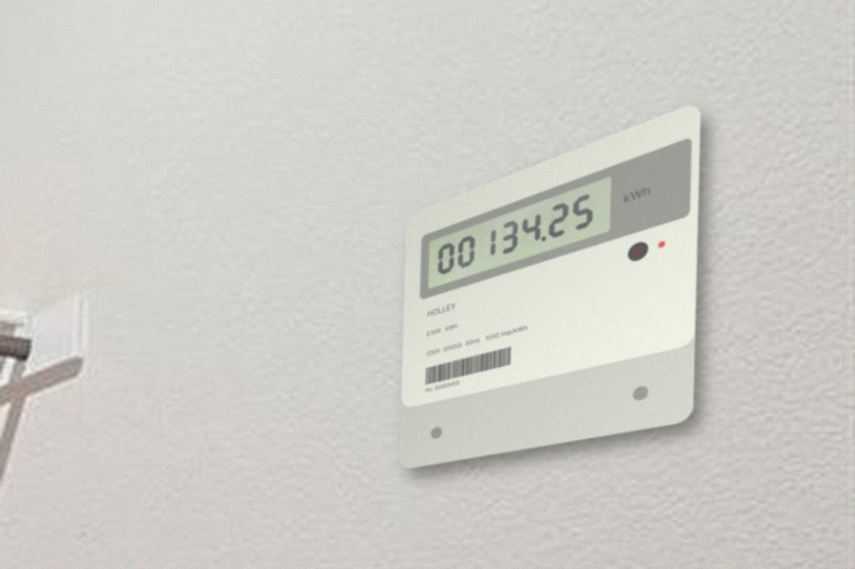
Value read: 134.25 kWh
